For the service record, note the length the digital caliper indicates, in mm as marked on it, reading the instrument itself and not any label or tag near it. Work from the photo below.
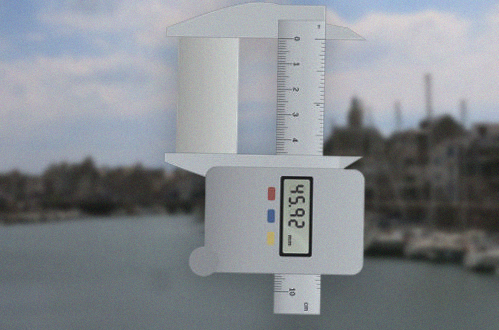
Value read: 45.92 mm
